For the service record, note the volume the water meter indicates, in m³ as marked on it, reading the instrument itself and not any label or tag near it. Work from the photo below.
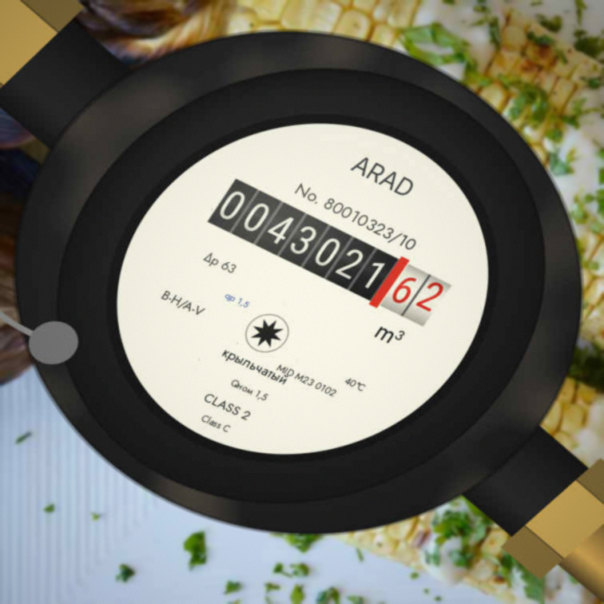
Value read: 43021.62 m³
